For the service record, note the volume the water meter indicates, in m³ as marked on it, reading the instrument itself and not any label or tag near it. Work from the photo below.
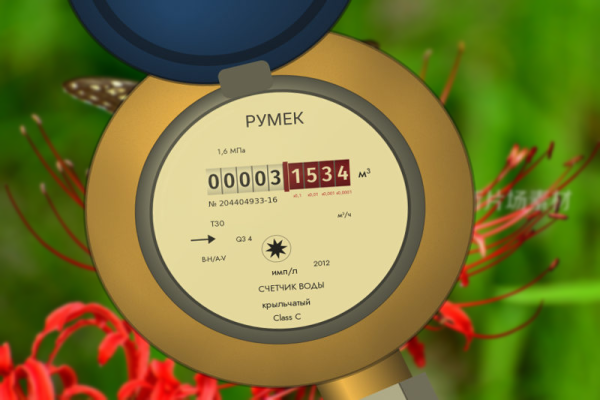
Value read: 3.1534 m³
